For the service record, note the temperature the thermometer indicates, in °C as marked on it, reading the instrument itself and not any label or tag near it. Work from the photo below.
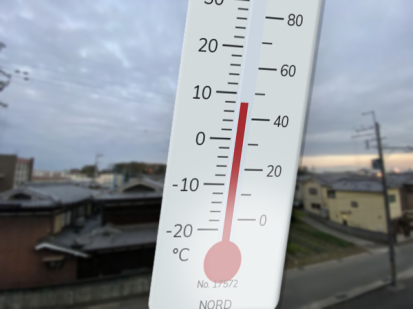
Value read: 8 °C
